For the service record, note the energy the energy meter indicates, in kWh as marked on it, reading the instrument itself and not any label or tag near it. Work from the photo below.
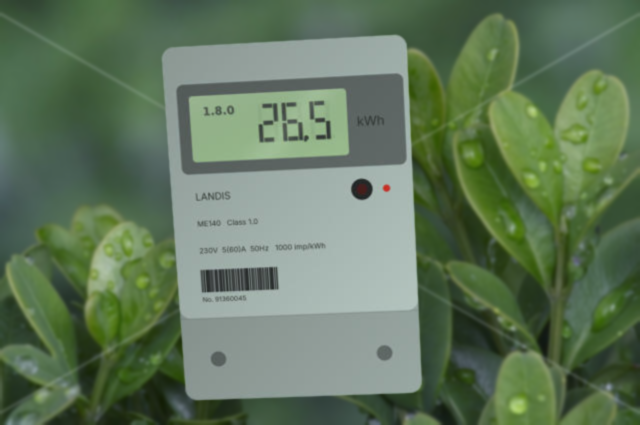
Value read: 26.5 kWh
